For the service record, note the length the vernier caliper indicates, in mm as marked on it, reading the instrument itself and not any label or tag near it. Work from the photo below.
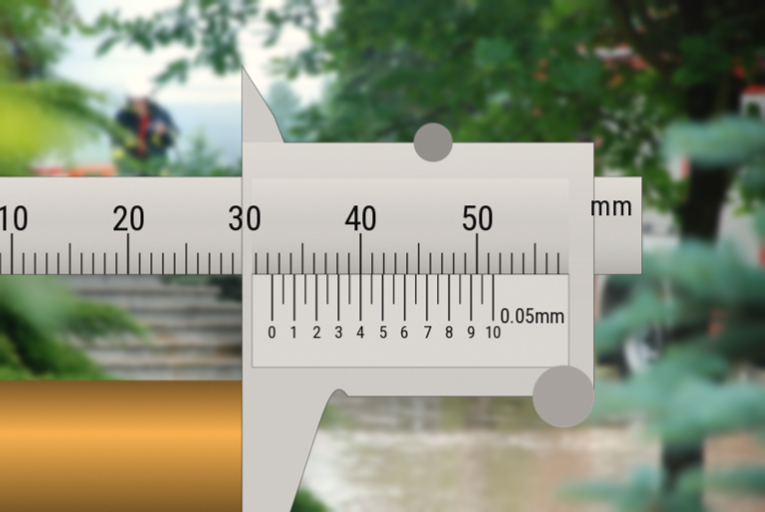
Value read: 32.4 mm
